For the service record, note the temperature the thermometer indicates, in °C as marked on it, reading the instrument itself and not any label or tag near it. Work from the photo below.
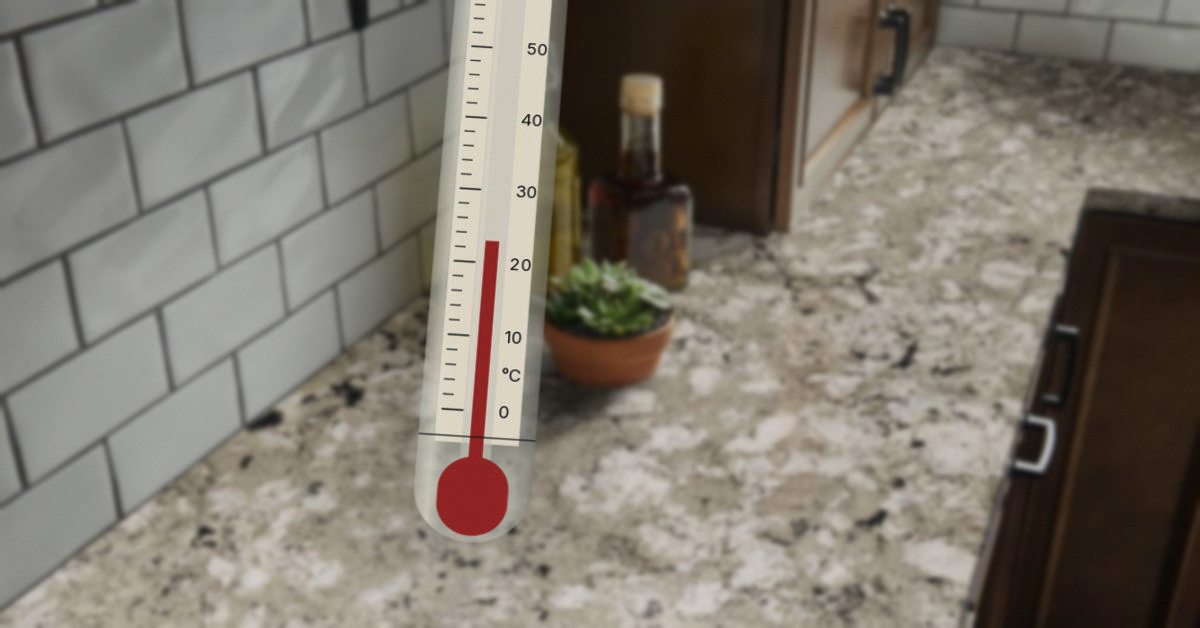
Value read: 23 °C
